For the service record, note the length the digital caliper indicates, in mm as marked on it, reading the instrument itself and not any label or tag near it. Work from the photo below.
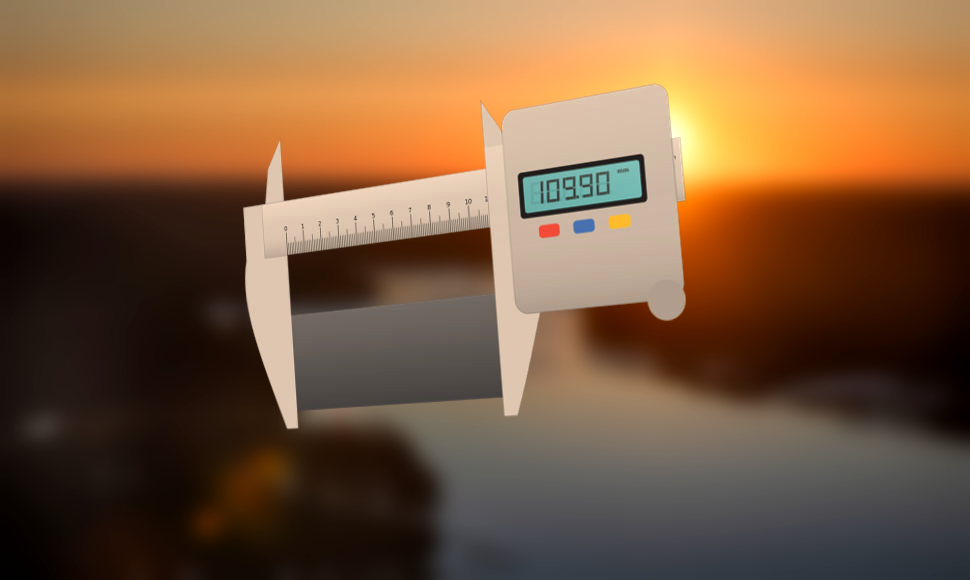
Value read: 109.90 mm
